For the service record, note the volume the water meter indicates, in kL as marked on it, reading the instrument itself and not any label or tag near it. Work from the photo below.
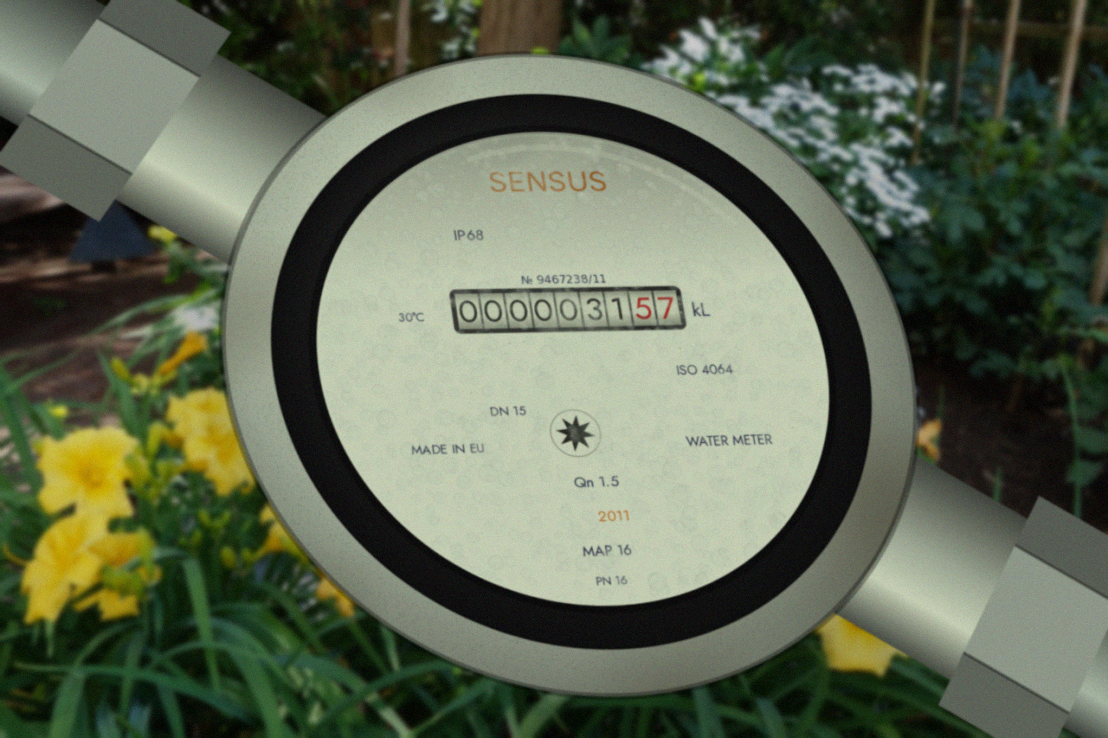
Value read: 31.57 kL
